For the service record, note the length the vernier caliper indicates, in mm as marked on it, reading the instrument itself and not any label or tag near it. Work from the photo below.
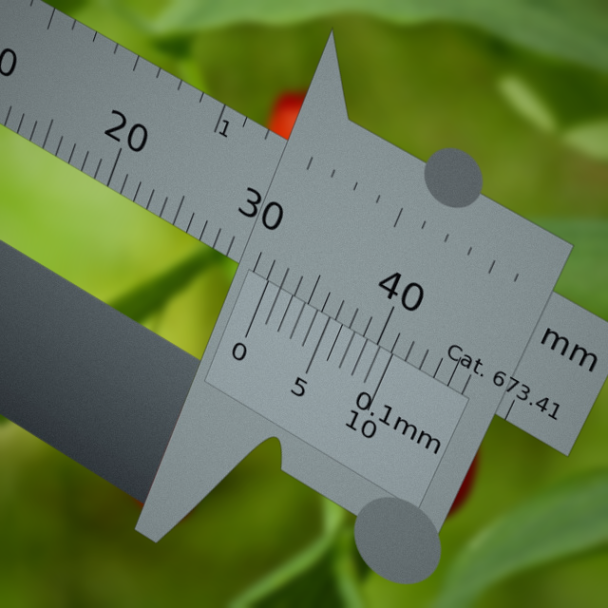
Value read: 32.1 mm
